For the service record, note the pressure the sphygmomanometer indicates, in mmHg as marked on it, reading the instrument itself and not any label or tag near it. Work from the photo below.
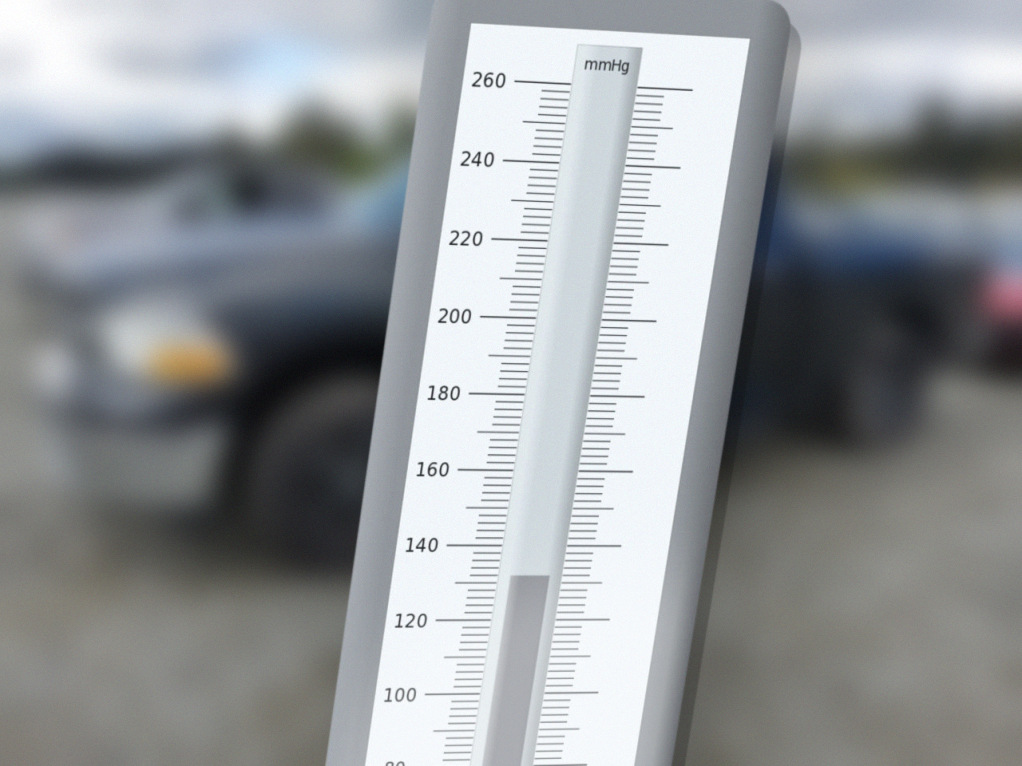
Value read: 132 mmHg
